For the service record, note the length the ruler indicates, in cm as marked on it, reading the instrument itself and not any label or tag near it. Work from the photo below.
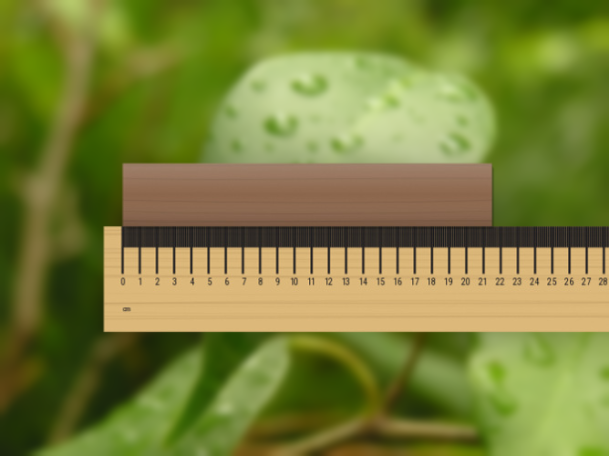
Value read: 21.5 cm
